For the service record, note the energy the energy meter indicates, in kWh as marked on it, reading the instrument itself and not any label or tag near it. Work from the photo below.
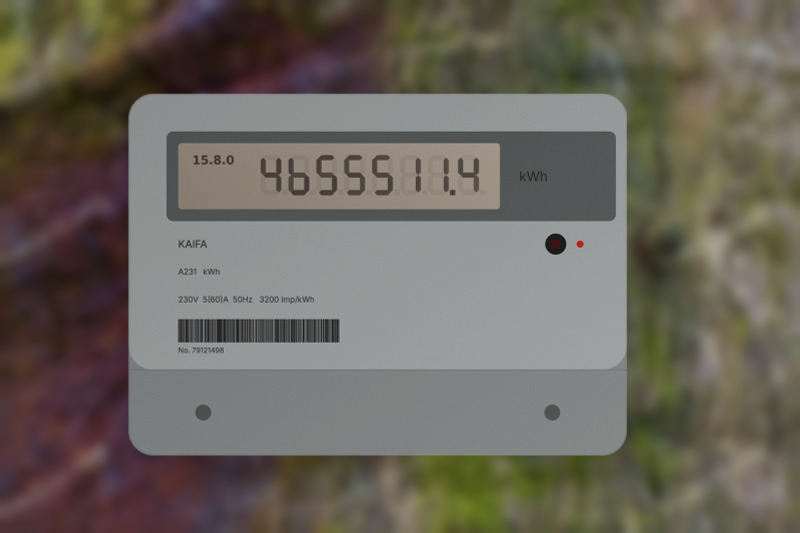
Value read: 4655511.4 kWh
